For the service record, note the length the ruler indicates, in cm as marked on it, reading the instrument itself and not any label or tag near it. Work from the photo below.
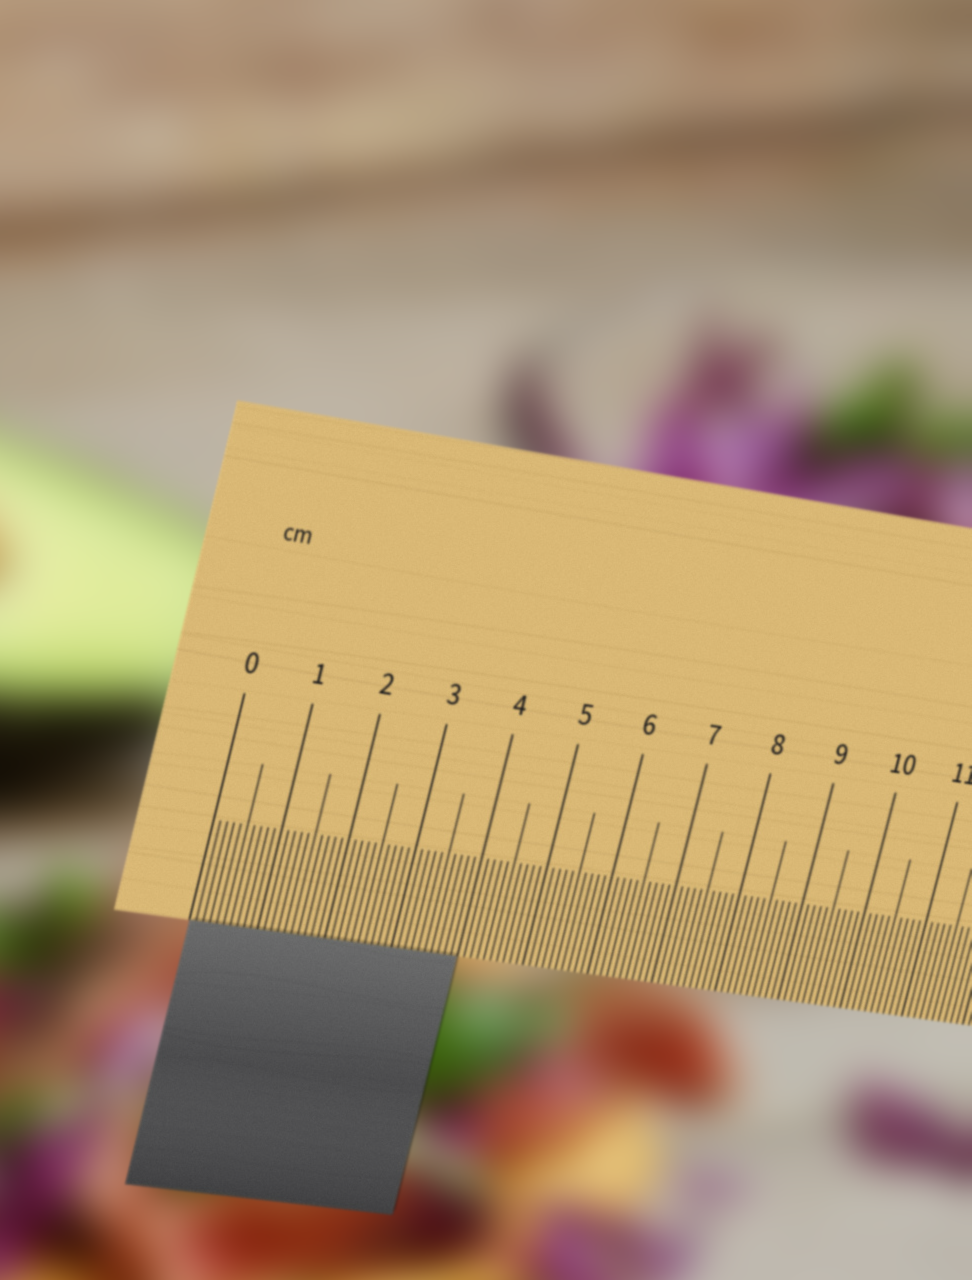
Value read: 4 cm
